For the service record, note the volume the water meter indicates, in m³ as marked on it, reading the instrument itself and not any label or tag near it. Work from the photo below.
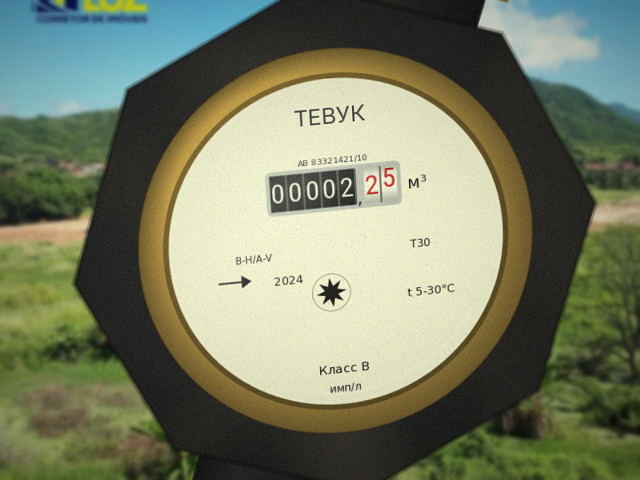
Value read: 2.25 m³
